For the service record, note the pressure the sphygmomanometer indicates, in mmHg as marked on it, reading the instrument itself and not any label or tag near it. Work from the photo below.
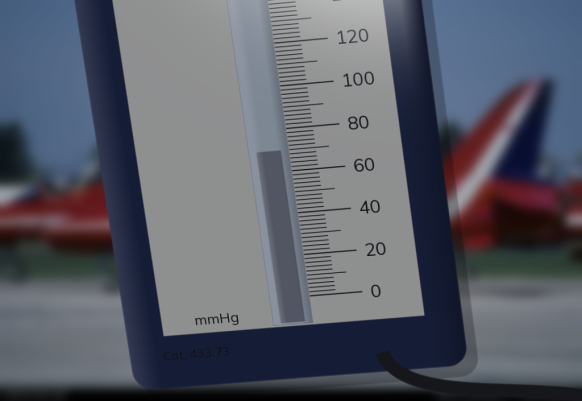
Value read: 70 mmHg
